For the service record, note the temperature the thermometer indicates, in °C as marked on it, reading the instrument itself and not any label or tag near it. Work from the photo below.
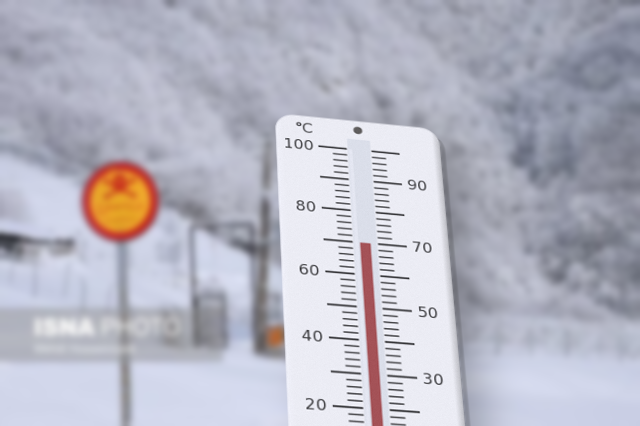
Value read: 70 °C
